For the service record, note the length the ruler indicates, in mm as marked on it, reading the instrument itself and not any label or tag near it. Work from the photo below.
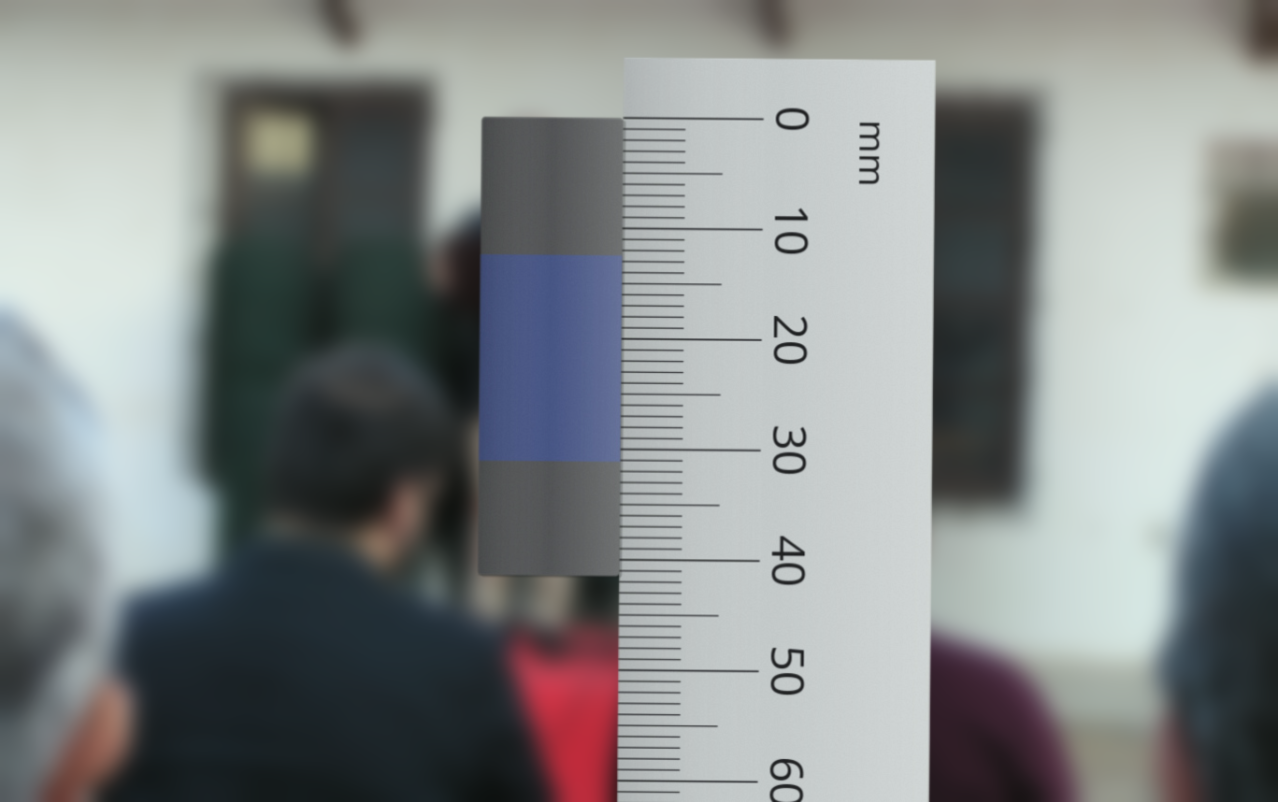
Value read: 41.5 mm
